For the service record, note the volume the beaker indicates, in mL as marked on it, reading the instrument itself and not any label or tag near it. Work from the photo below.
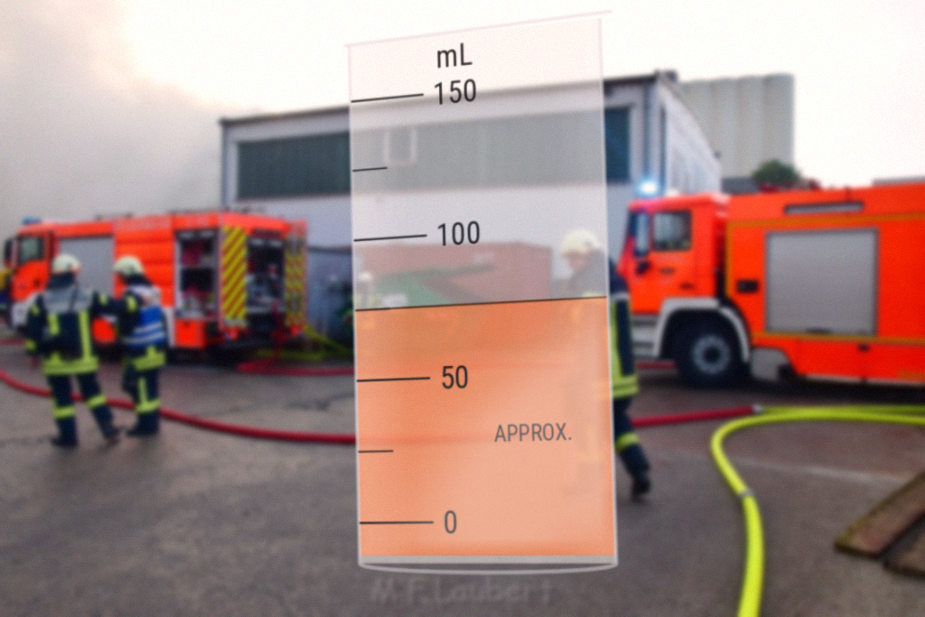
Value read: 75 mL
